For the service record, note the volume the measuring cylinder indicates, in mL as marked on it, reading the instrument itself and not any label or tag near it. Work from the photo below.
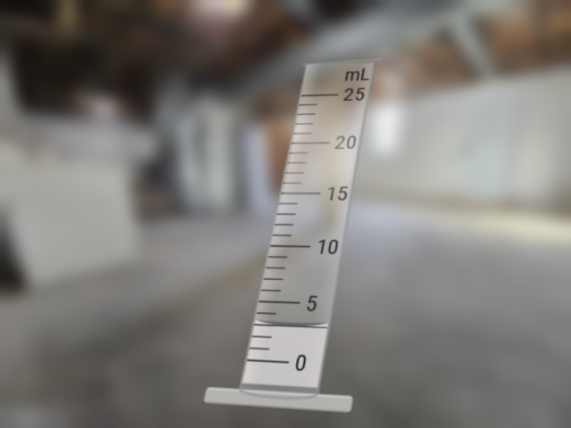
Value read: 3 mL
